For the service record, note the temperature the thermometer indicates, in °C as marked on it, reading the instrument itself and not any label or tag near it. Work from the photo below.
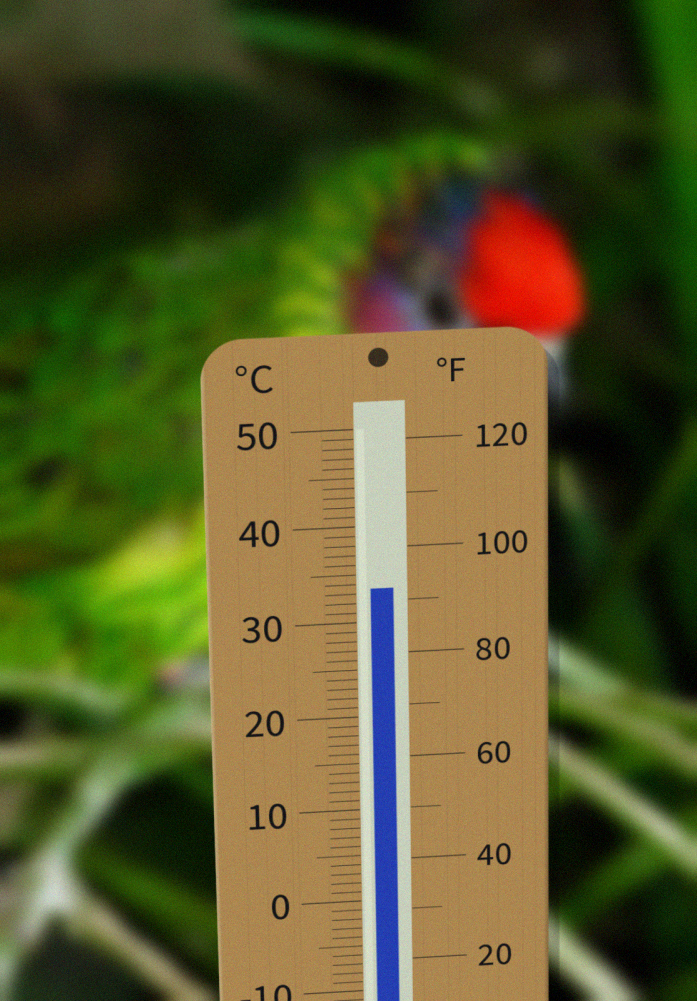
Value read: 33.5 °C
